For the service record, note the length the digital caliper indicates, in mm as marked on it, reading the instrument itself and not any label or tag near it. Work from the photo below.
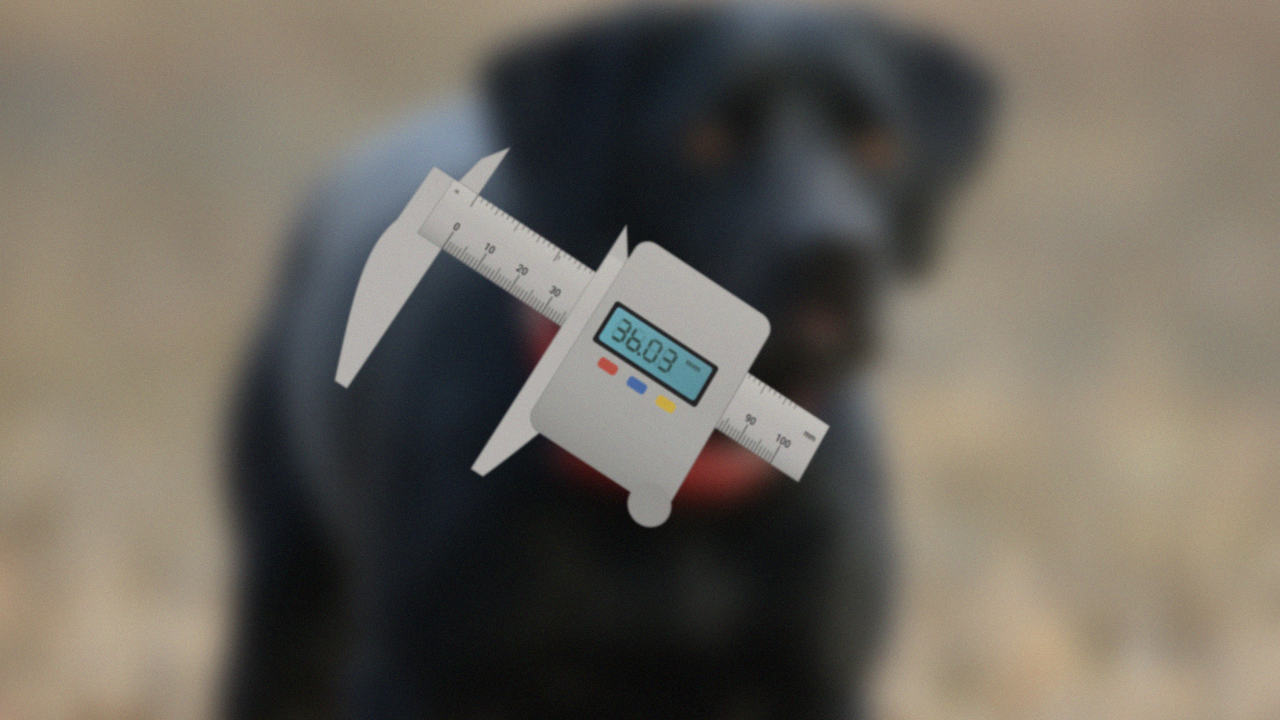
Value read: 36.03 mm
